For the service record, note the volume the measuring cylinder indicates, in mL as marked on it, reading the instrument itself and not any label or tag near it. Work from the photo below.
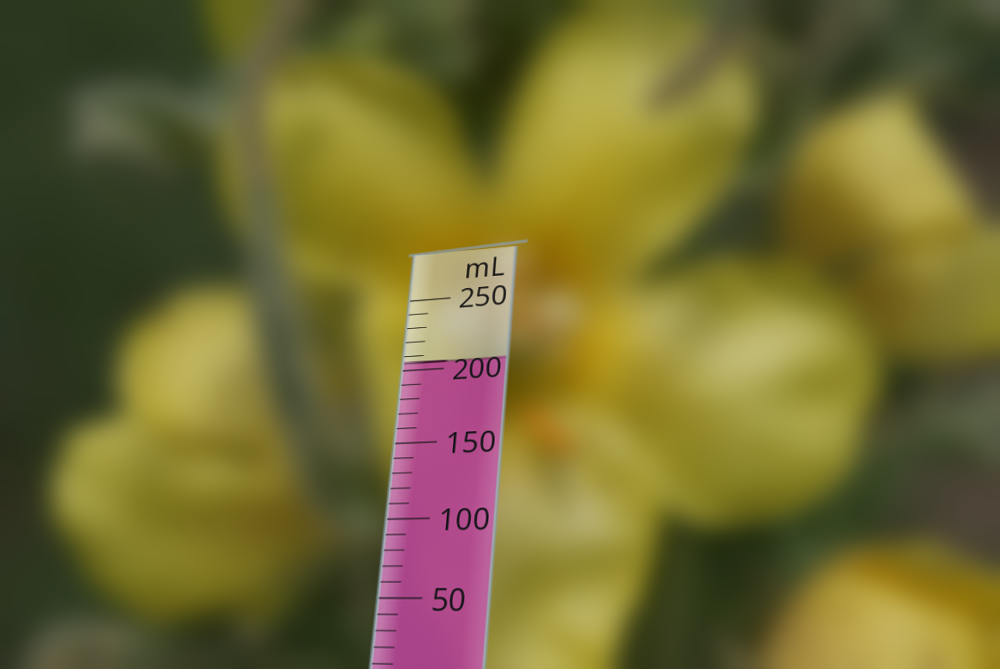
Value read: 205 mL
